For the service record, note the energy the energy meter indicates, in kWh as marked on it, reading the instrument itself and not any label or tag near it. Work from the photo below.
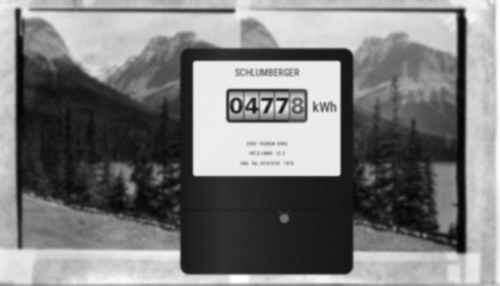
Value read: 477.8 kWh
